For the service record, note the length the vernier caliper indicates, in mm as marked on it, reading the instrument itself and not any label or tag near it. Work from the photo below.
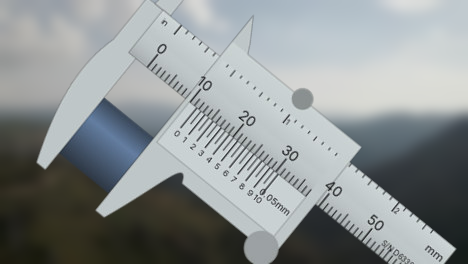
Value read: 11.6 mm
